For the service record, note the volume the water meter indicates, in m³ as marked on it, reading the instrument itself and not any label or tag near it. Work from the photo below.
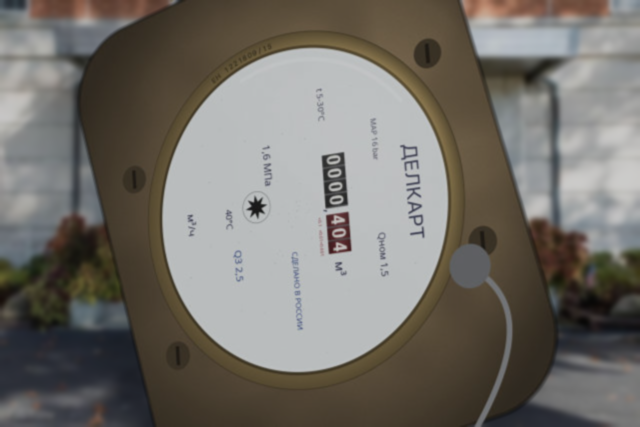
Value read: 0.404 m³
